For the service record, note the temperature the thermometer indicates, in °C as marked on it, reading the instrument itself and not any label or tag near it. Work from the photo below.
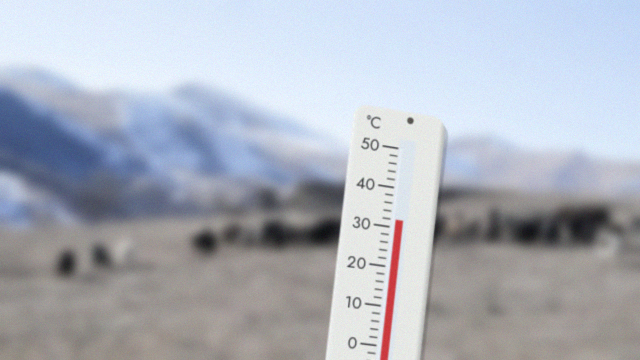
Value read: 32 °C
